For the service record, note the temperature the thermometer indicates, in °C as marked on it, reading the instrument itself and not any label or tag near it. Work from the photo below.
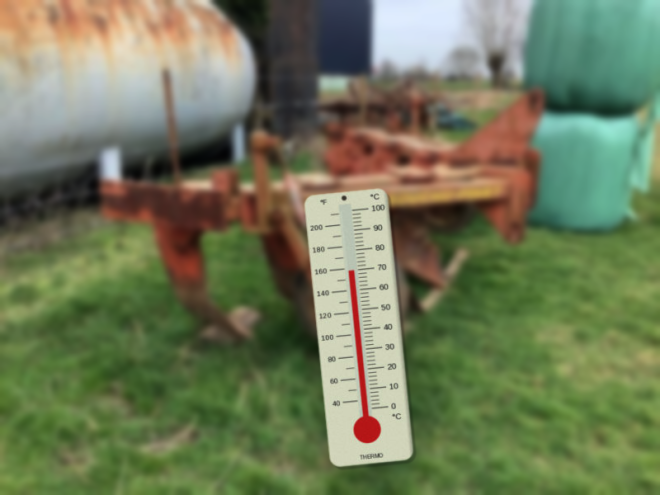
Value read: 70 °C
